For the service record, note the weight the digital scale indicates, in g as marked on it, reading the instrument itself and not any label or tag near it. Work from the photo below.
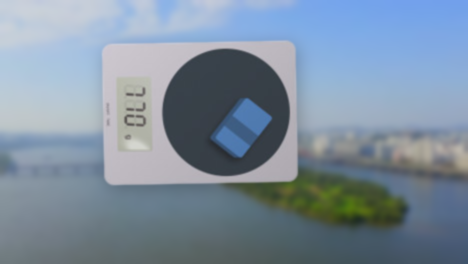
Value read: 770 g
